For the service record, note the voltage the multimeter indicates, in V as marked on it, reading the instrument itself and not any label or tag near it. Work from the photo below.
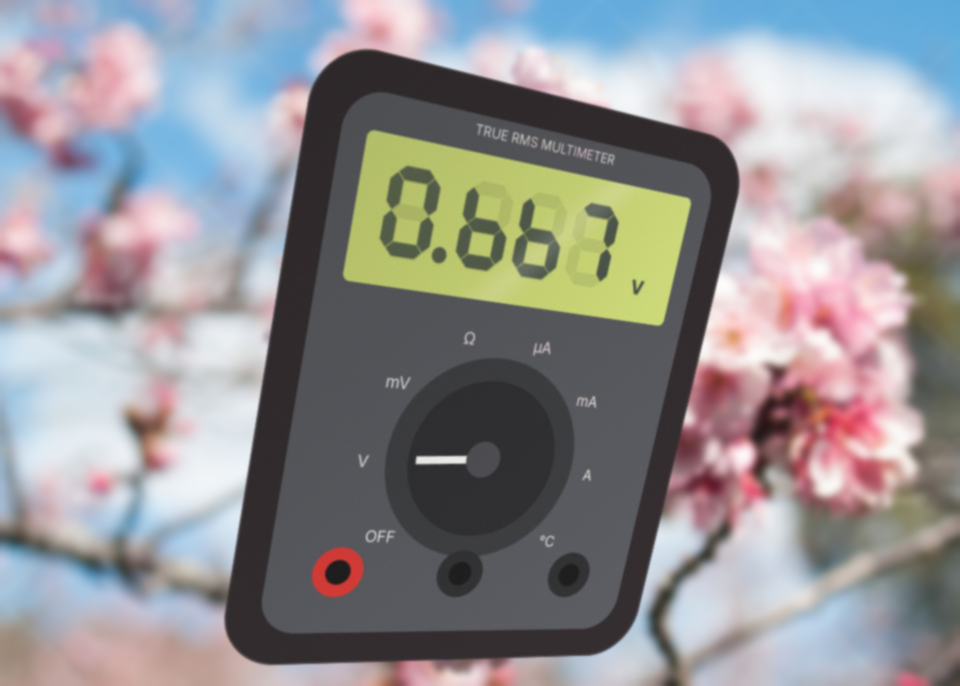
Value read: 0.667 V
